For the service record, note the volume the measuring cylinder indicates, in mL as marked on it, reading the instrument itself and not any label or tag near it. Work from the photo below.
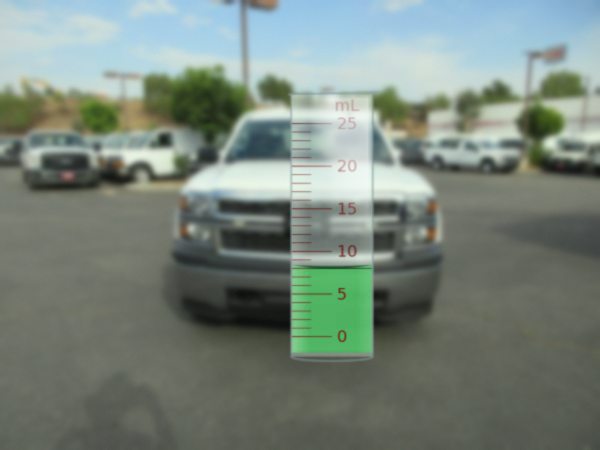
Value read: 8 mL
